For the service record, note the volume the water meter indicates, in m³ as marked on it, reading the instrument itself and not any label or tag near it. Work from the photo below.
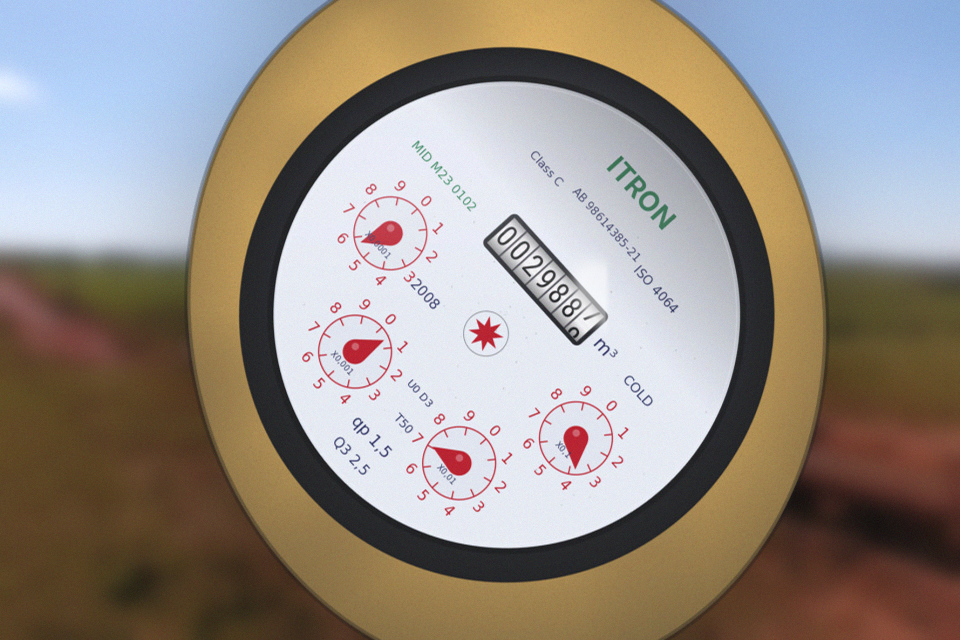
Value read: 29887.3705 m³
